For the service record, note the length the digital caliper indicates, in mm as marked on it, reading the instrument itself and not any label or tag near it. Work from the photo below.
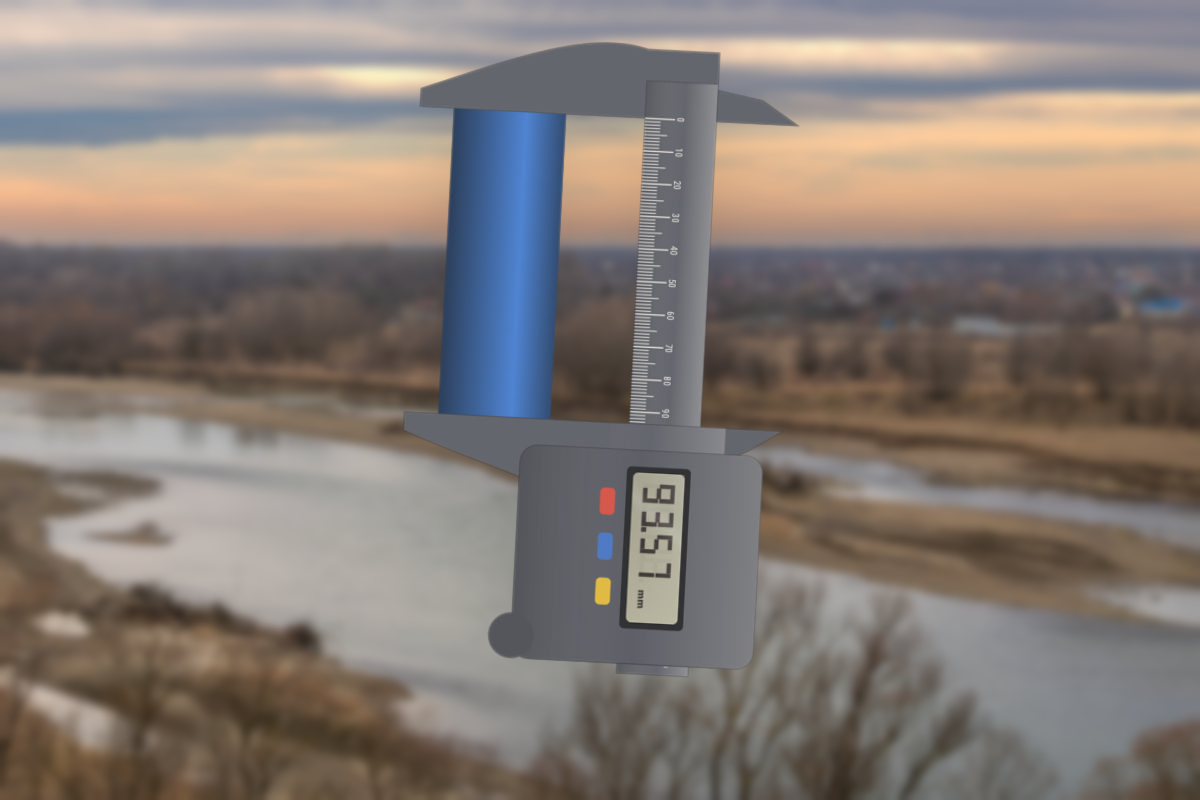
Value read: 93.57 mm
